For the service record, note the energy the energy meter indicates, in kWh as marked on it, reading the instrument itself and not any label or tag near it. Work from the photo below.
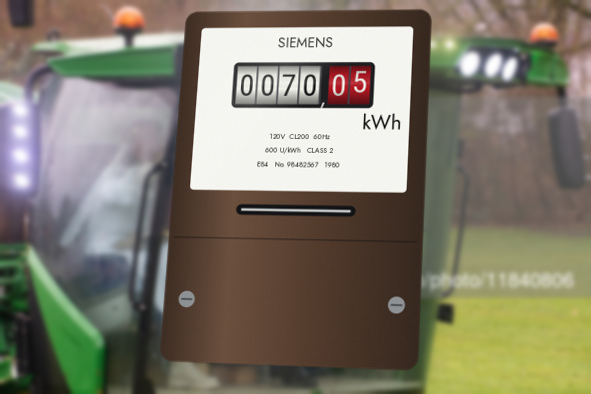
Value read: 70.05 kWh
